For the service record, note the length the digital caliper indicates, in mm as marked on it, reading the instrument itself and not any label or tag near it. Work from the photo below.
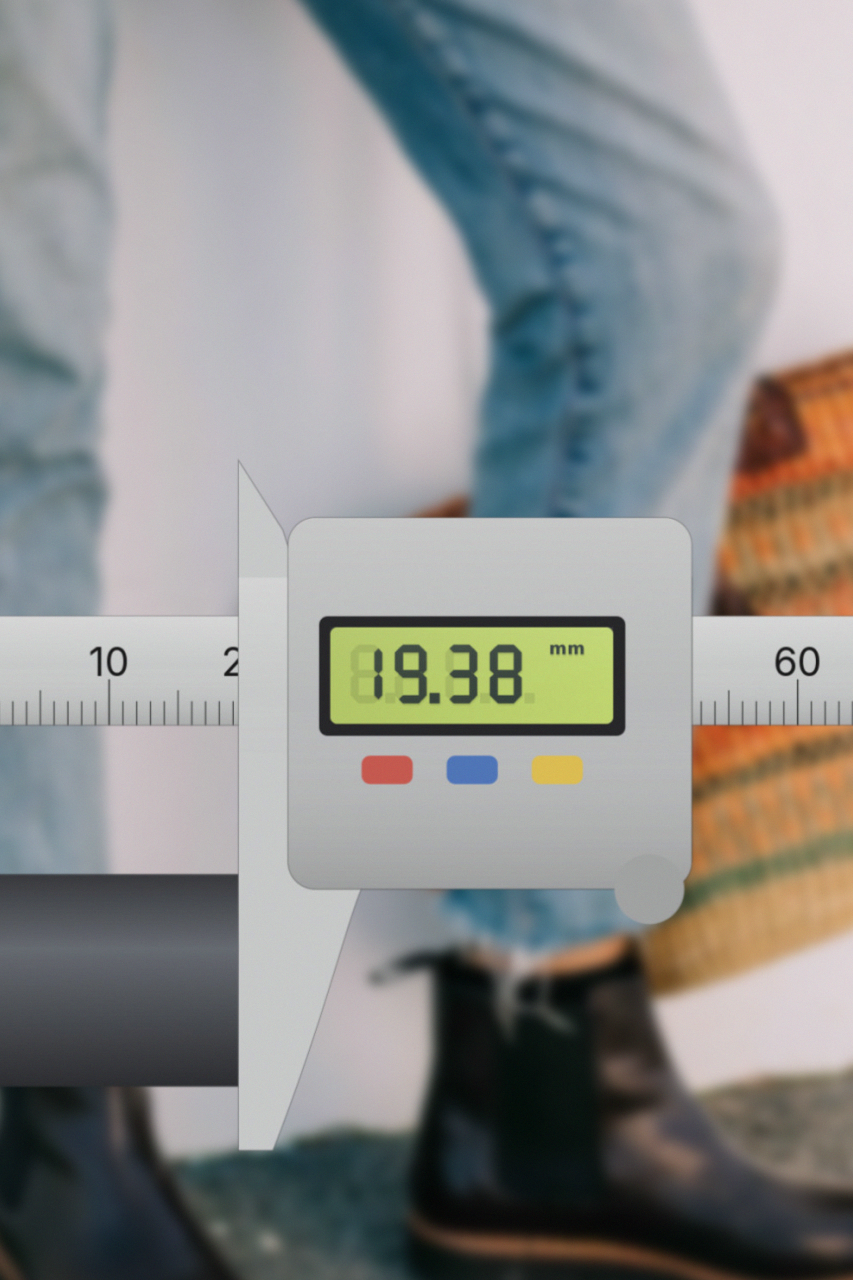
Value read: 19.38 mm
